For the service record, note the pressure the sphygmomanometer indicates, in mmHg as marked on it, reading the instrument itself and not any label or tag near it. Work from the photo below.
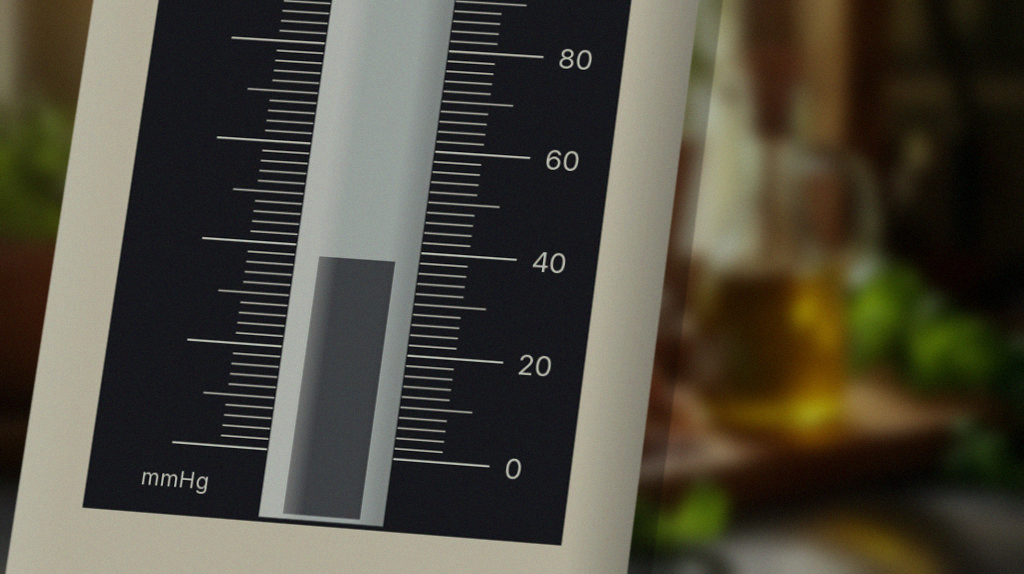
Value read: 38 mmHg
